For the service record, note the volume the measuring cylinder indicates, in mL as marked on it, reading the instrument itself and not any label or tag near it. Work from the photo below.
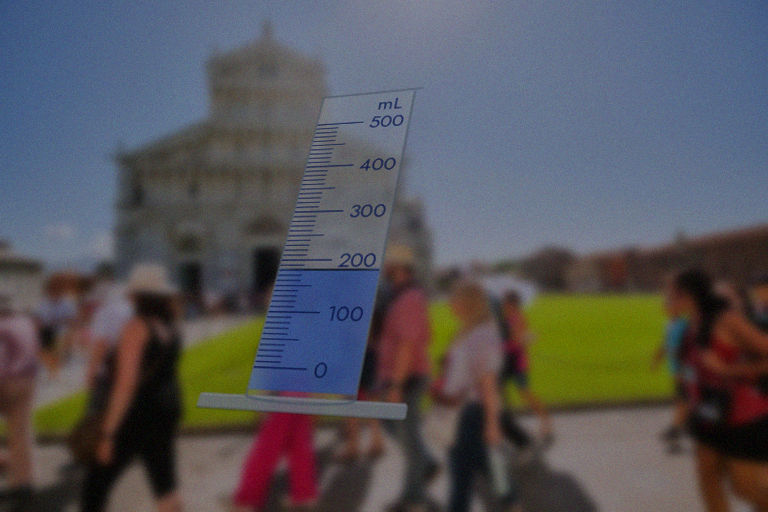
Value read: 180 mL
